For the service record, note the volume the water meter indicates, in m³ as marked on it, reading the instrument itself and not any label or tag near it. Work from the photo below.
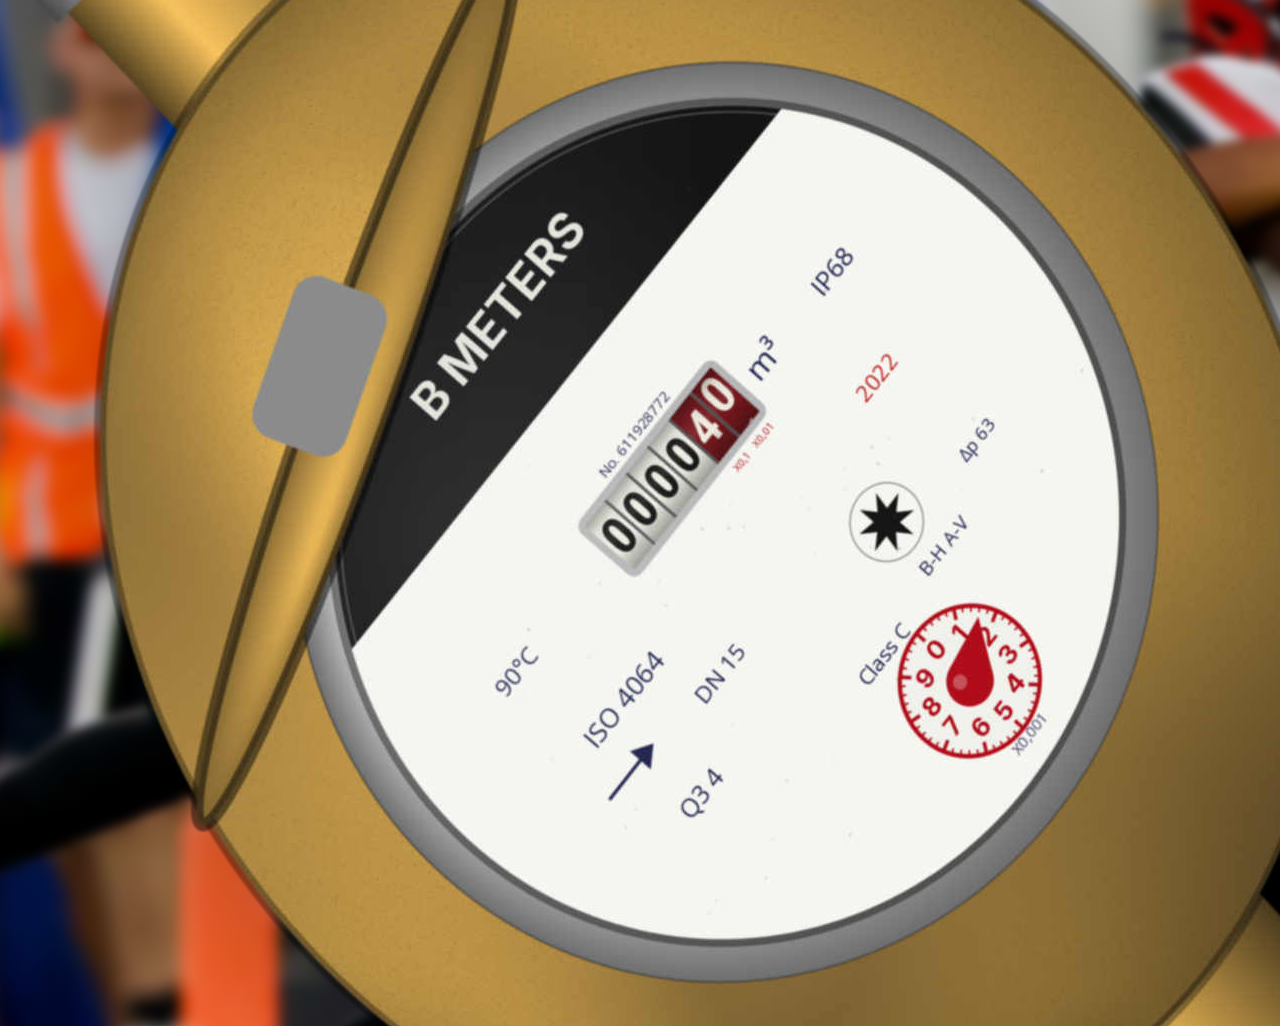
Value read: 0.401 m³
